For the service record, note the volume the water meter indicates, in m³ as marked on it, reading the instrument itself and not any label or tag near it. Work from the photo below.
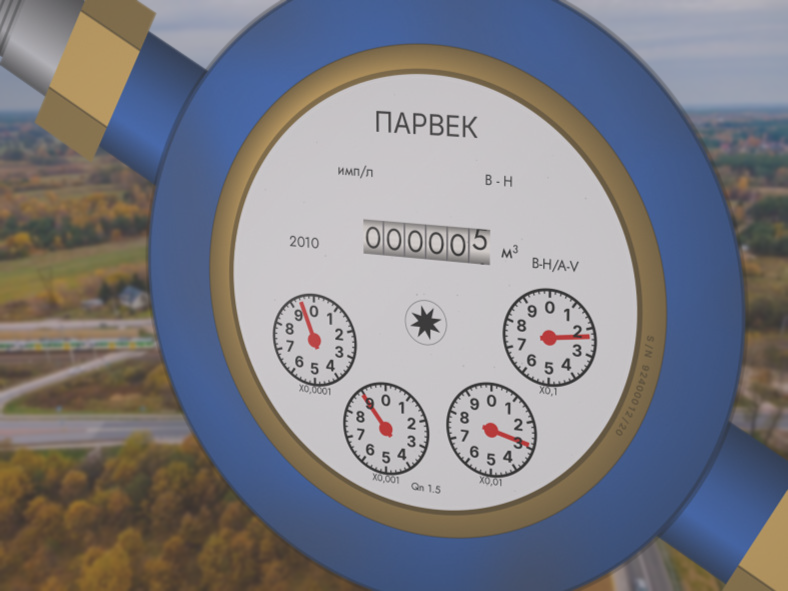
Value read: 5.2289 m³
